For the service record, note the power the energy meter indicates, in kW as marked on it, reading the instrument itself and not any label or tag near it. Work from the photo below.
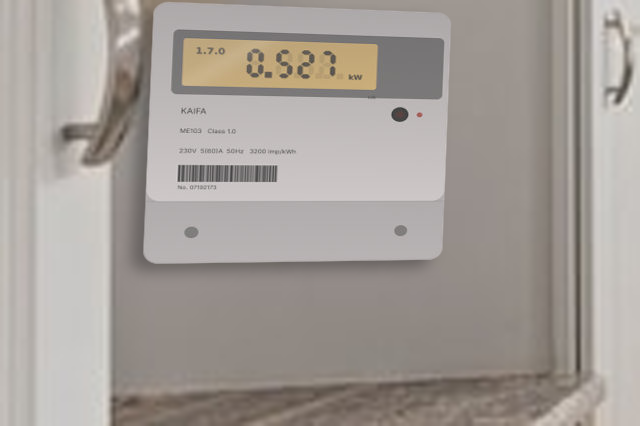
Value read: 0.527 kW
